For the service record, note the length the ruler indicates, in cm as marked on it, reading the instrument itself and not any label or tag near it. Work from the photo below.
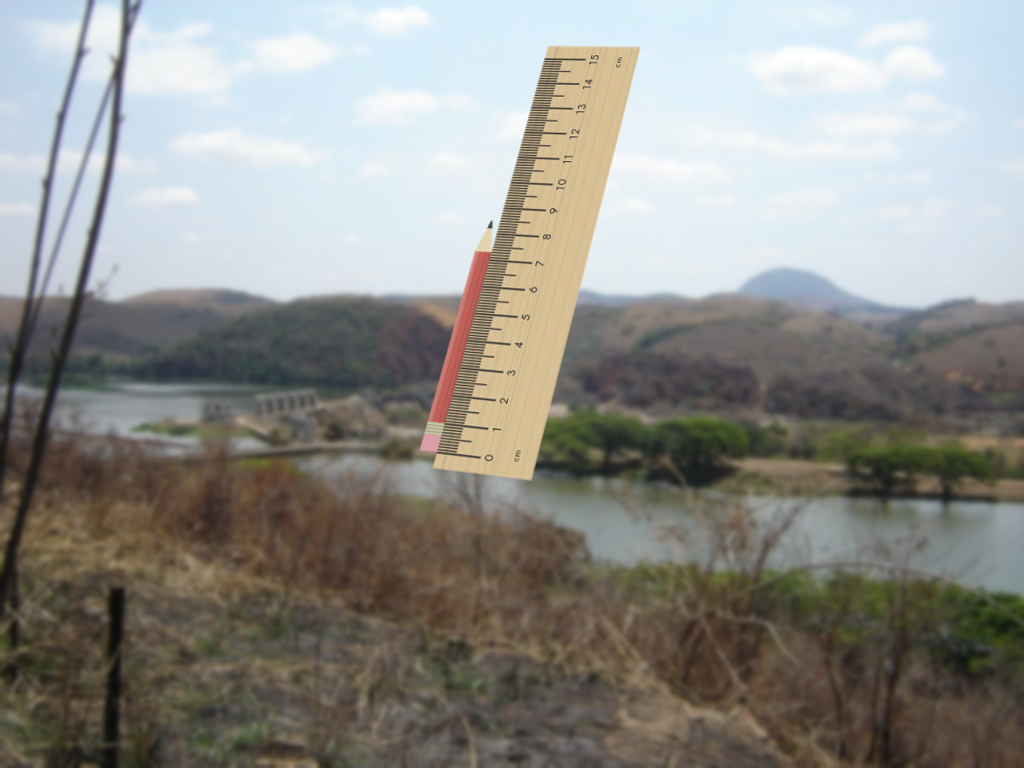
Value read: 8.5 cm
